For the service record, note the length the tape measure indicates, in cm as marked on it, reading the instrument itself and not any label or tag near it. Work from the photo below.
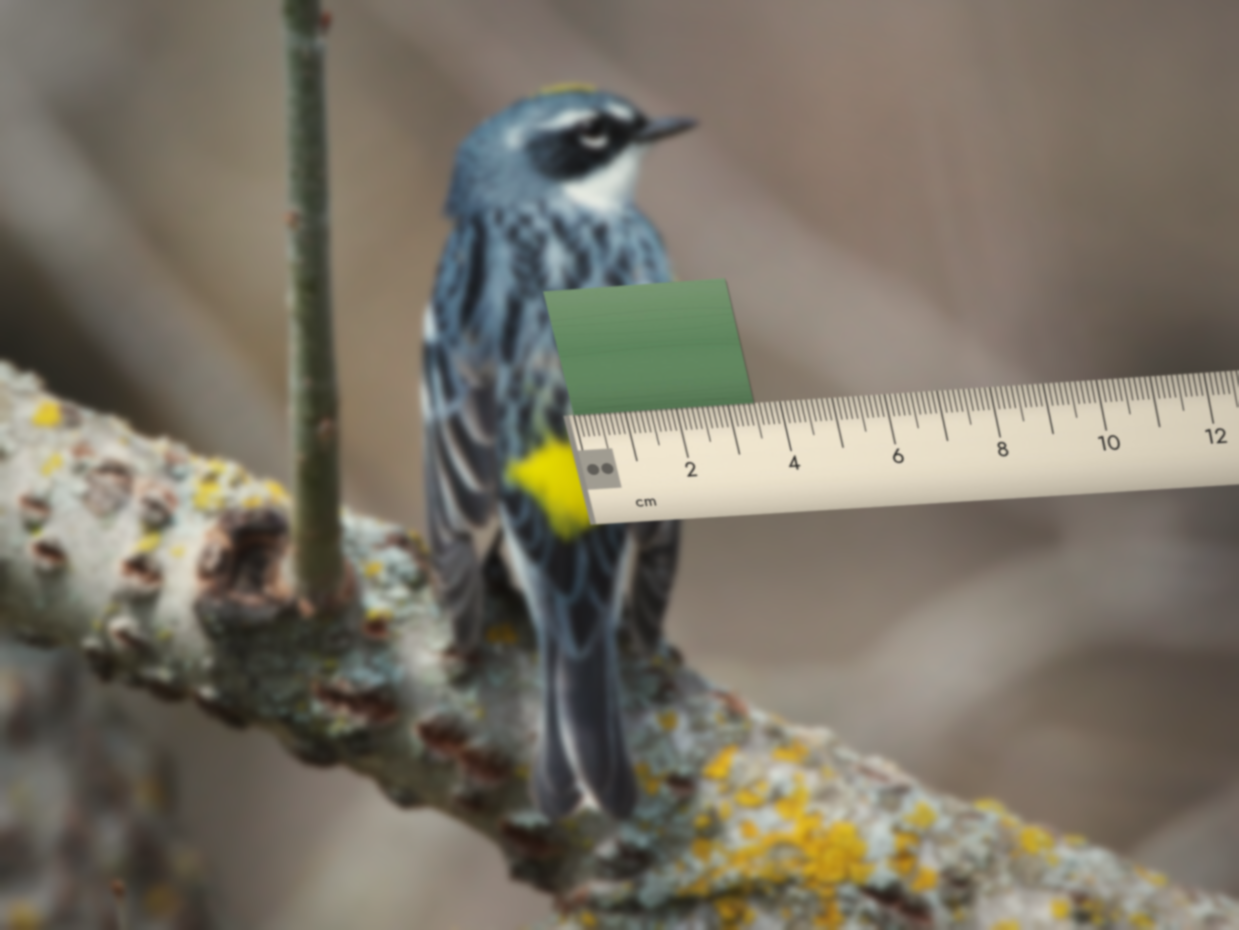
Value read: 3.5 cm
